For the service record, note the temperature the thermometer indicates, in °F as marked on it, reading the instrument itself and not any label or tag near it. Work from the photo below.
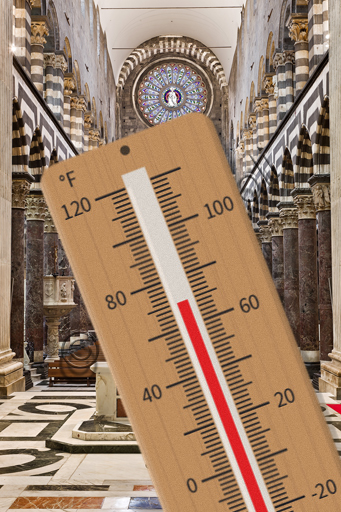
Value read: 70 °F
